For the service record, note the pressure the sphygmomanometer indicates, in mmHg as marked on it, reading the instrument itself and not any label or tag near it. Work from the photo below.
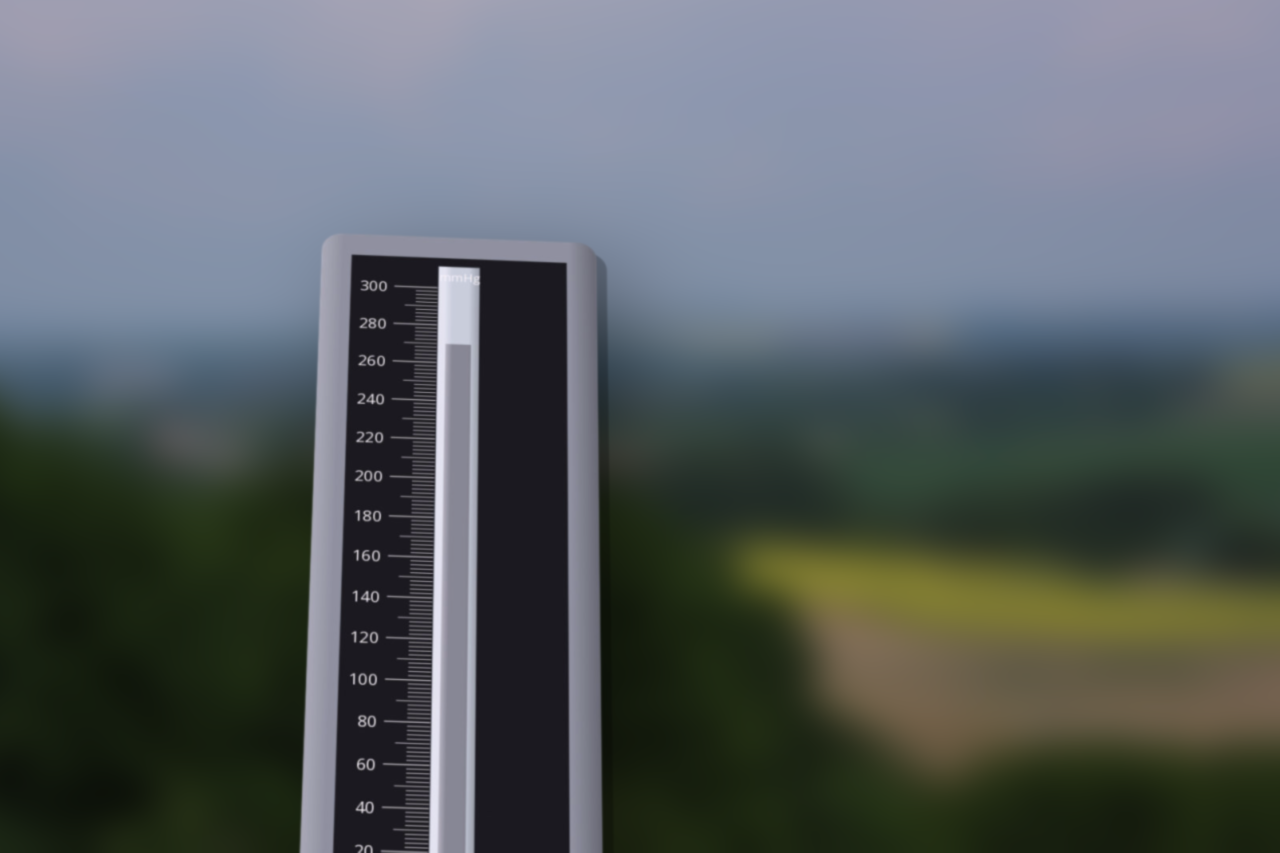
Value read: 270 mmHg
